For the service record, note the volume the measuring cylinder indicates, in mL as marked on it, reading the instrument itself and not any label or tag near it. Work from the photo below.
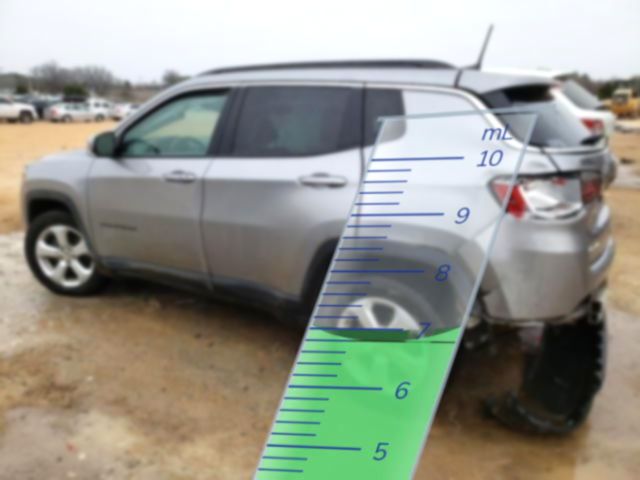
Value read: 6.8 mL
